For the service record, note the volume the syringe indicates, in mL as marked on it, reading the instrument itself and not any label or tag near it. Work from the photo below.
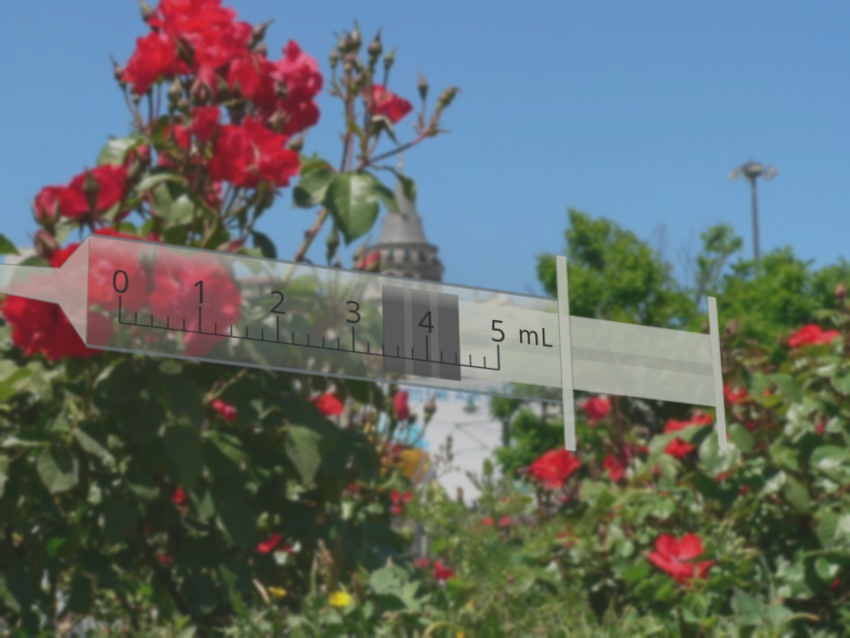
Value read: 3.4 mL
